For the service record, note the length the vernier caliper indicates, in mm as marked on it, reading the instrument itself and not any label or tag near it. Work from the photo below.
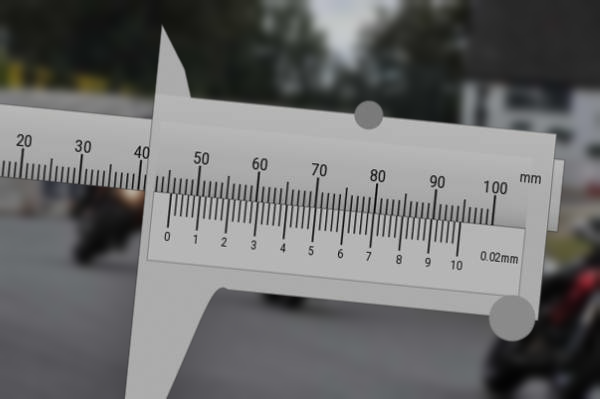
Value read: 45.6 mm
